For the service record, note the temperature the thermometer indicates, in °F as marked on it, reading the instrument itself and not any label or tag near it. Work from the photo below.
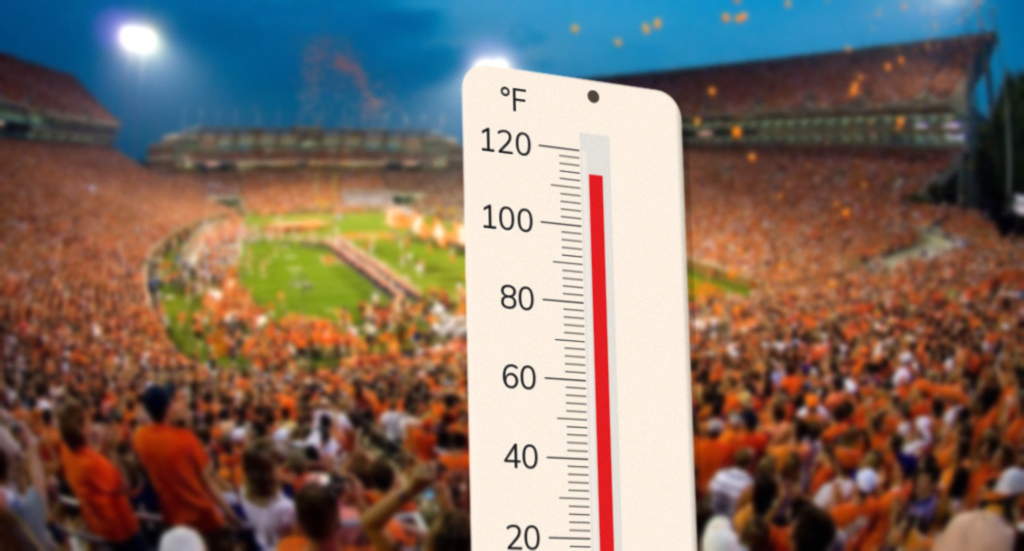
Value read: 114 °F
